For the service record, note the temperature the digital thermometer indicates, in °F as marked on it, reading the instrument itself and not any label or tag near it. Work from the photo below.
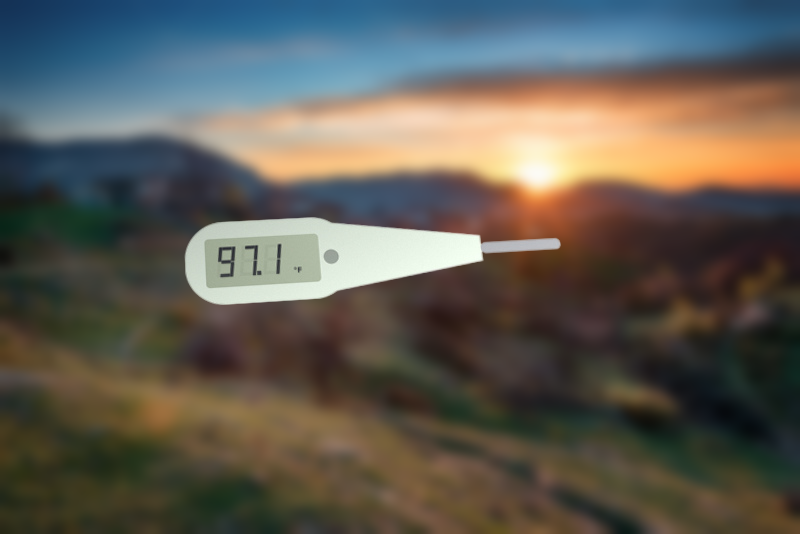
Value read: 97.1 °F
